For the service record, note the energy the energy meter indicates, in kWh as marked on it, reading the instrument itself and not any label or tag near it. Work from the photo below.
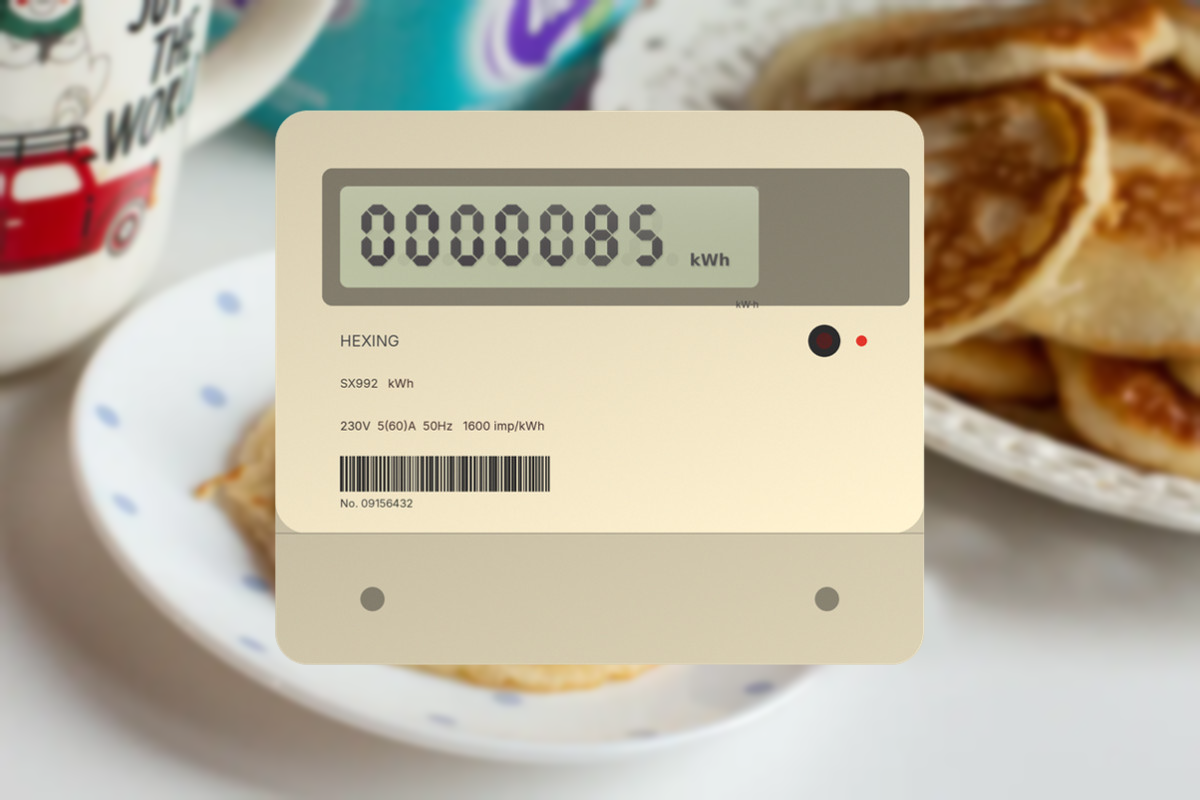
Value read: 85 kWh
